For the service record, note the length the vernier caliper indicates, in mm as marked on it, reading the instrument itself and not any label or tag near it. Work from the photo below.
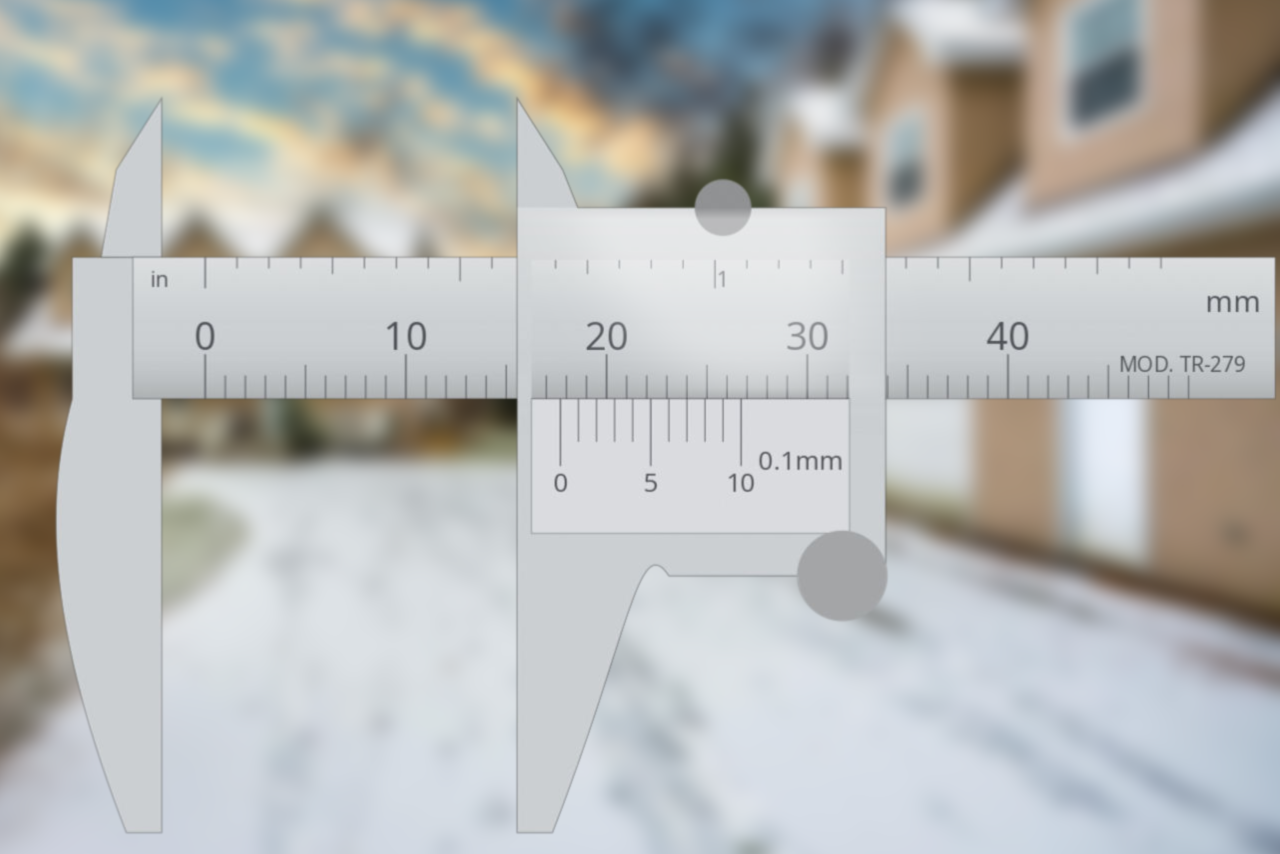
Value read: 17.7 mm
